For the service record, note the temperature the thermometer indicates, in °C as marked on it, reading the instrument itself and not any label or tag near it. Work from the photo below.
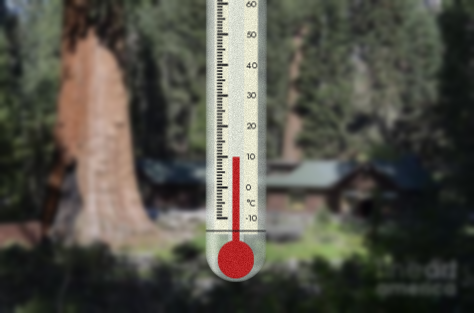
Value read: 10 °C
